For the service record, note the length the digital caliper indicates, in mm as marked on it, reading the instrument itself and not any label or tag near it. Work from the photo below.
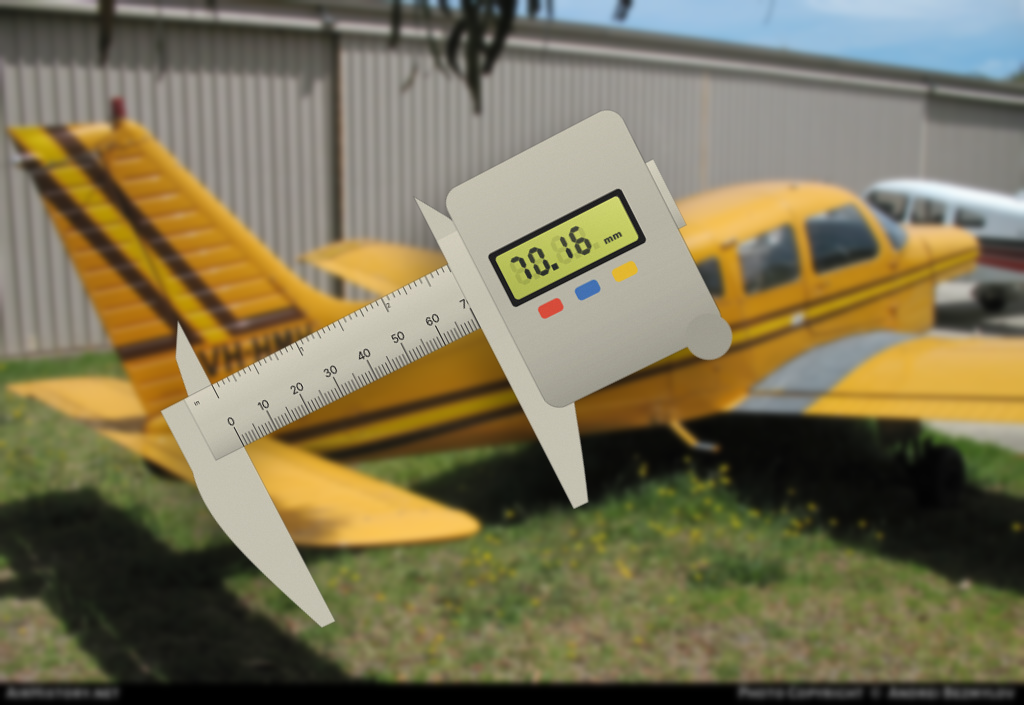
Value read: 70.16 mm
